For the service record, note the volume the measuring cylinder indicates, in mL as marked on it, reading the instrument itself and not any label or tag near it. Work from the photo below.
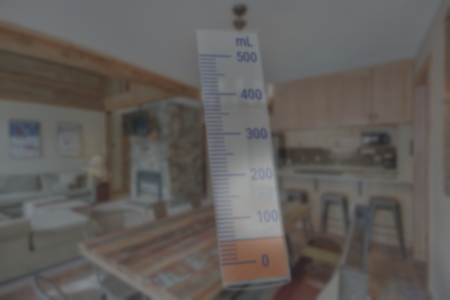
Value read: 50 mL
